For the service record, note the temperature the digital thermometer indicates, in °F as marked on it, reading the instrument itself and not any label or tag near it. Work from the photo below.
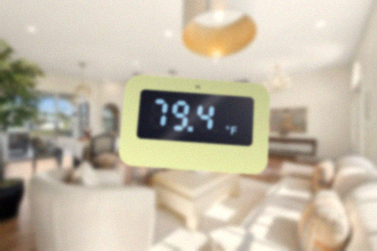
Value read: 79.4 °F
